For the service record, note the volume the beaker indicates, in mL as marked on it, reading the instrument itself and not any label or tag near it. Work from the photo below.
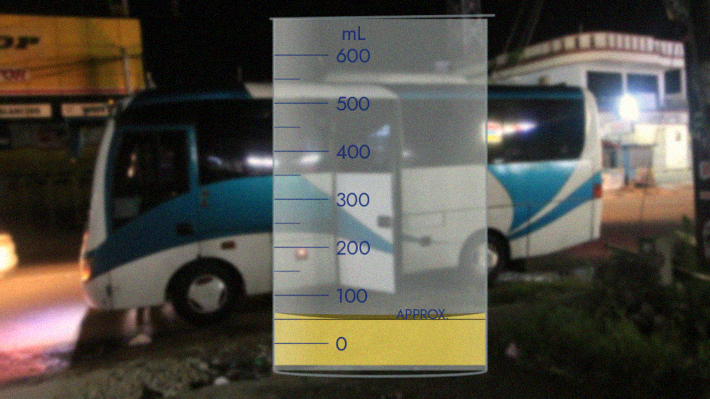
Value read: 50 mL
